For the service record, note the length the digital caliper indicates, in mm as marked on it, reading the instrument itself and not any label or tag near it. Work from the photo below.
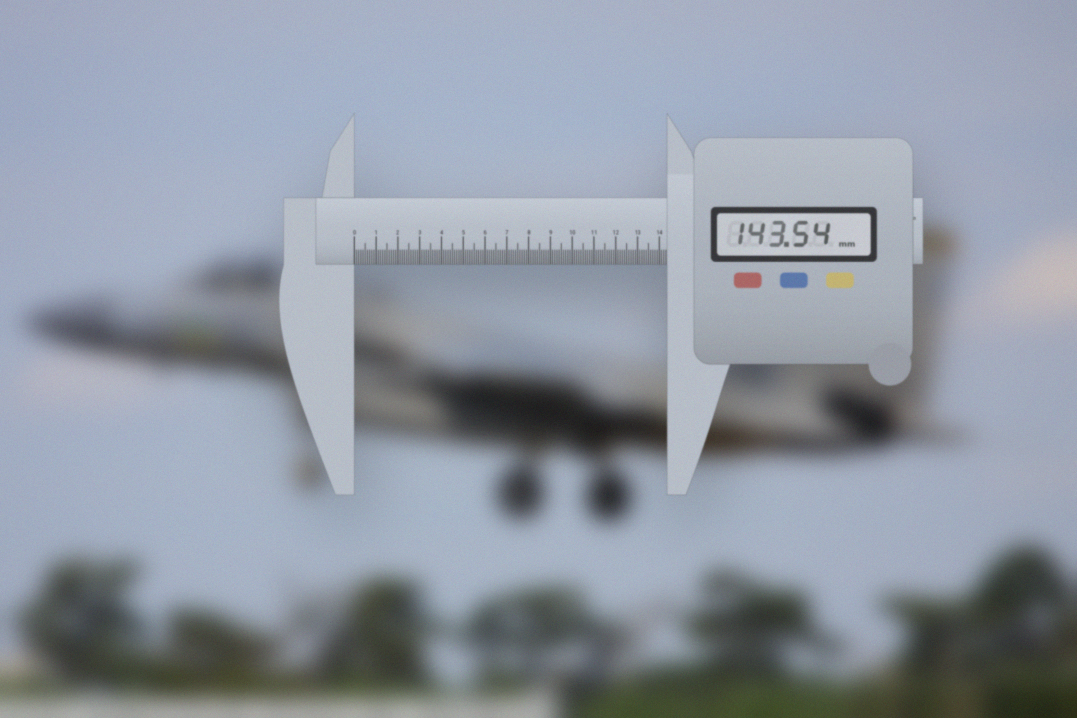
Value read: 143.54 mm
